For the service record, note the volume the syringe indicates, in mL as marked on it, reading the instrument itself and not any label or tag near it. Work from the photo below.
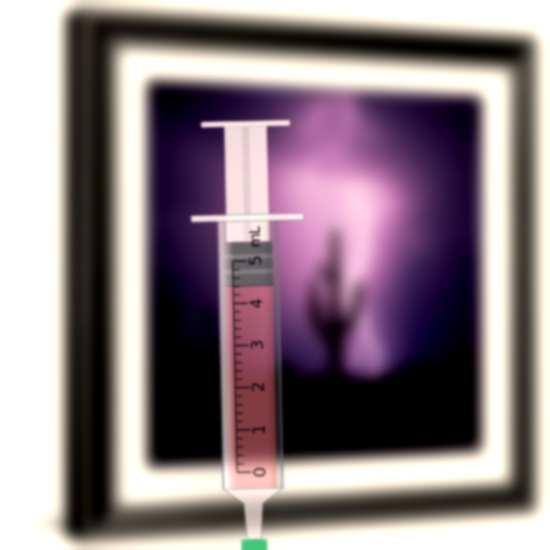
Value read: 4.4 mL
